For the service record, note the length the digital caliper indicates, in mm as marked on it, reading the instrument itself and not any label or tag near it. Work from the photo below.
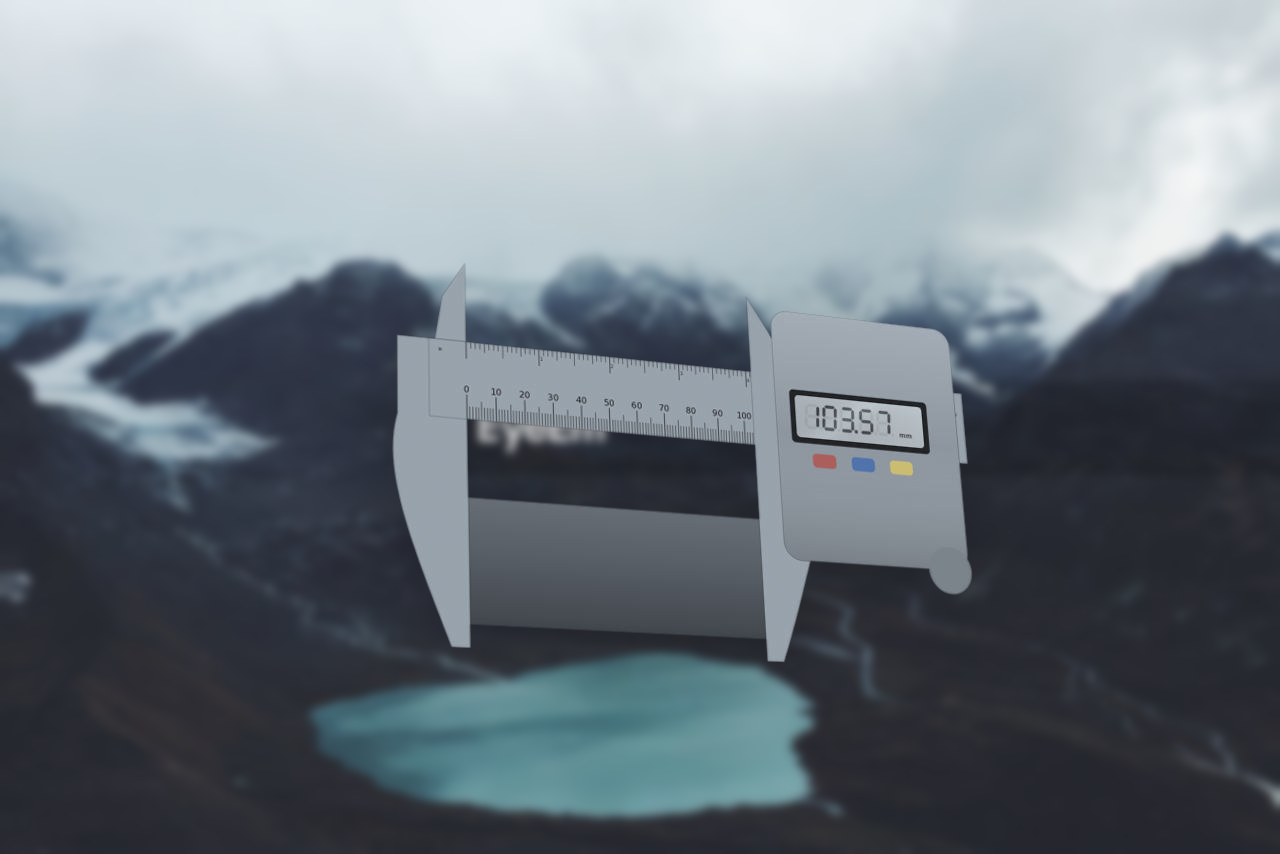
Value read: 103.57 mm
